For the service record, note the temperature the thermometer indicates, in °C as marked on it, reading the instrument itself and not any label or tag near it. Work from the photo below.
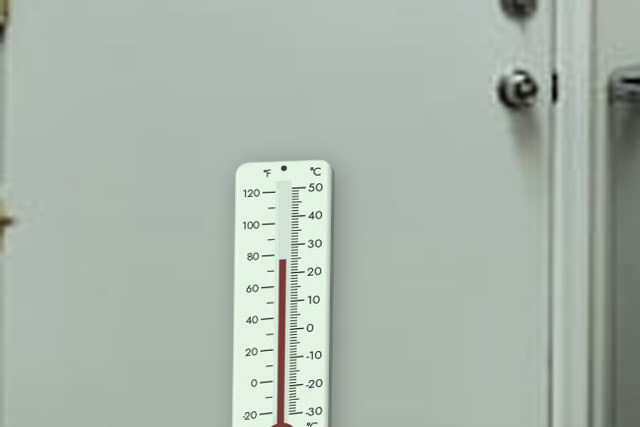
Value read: 25 °C
